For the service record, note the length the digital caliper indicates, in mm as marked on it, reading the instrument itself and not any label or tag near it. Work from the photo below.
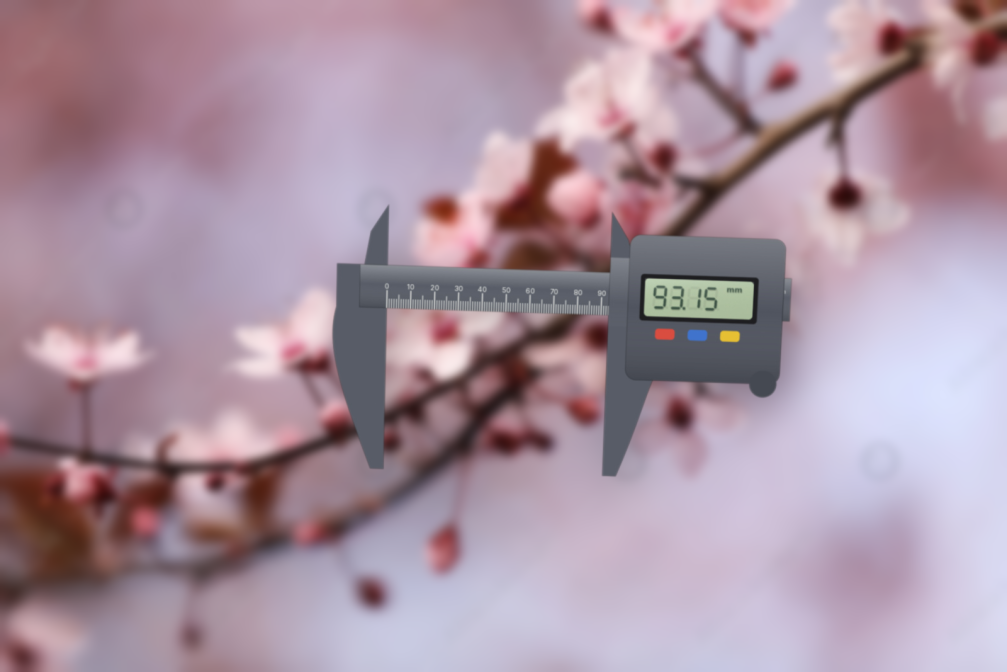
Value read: 93.15 mm
